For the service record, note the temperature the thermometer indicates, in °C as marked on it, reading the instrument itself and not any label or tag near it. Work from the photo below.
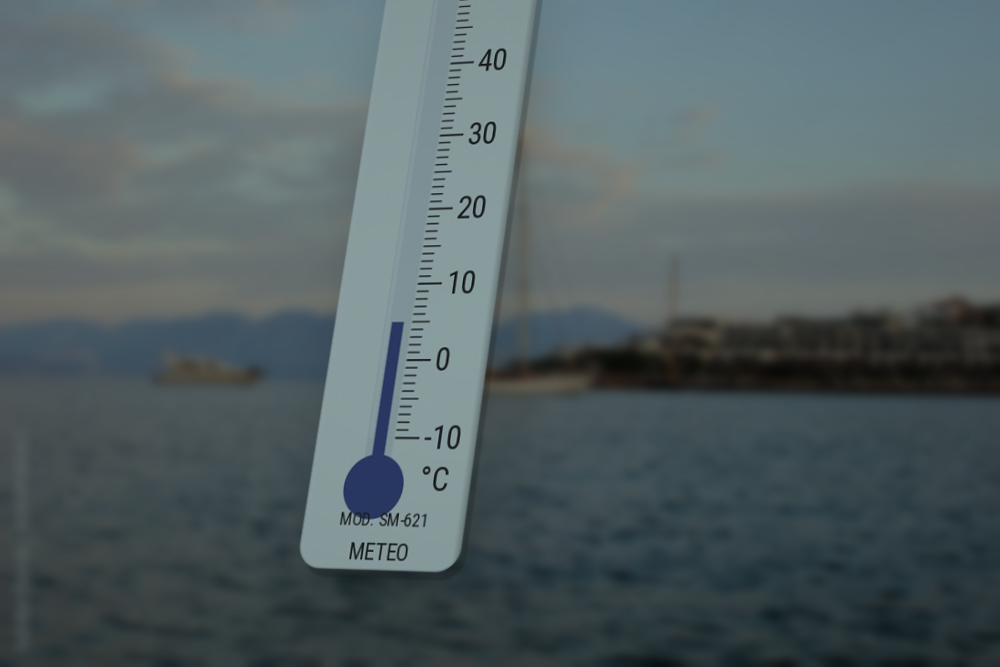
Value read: 5 °C
